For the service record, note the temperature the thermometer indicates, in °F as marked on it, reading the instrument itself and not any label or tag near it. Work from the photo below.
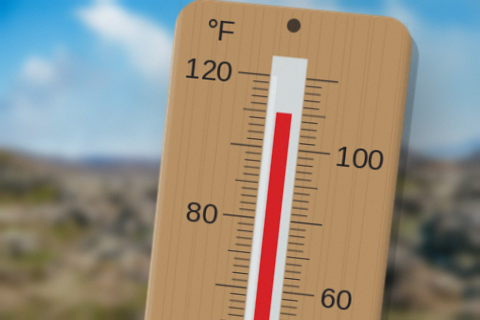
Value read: 110 °F
